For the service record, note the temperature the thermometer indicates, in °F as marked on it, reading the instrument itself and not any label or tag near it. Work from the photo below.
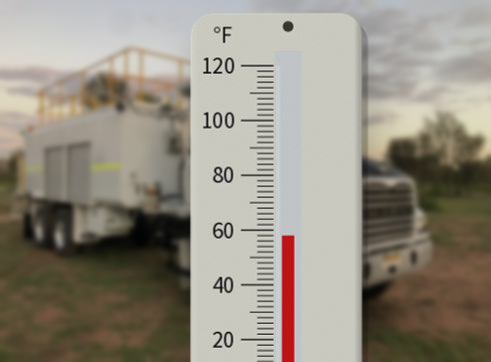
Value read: 58 °F
